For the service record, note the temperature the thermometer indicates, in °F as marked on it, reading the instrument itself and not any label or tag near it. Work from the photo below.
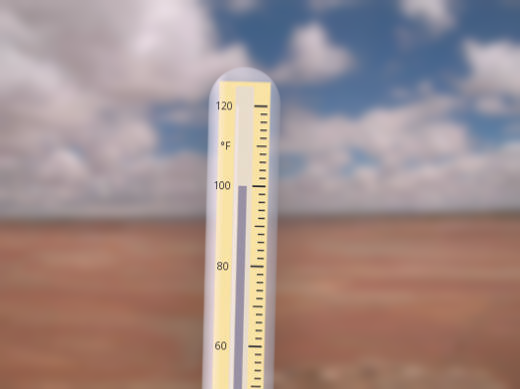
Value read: 100 °F
